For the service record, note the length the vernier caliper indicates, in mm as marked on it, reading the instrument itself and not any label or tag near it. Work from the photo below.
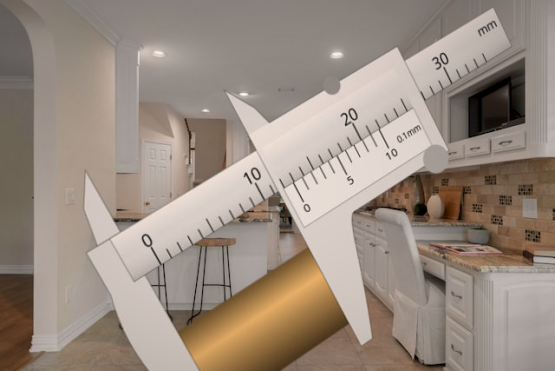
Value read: 12.9 mm
